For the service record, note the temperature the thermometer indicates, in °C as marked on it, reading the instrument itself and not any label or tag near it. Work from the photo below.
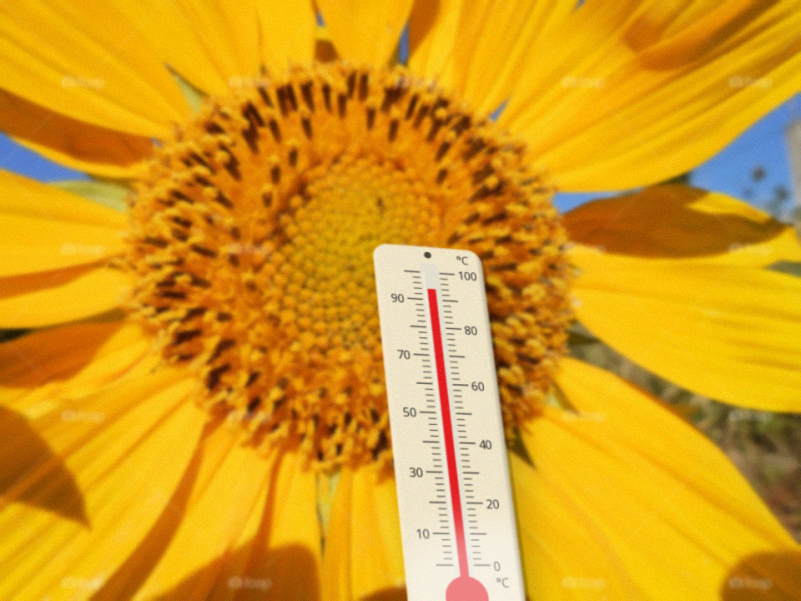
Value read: 94 °C
